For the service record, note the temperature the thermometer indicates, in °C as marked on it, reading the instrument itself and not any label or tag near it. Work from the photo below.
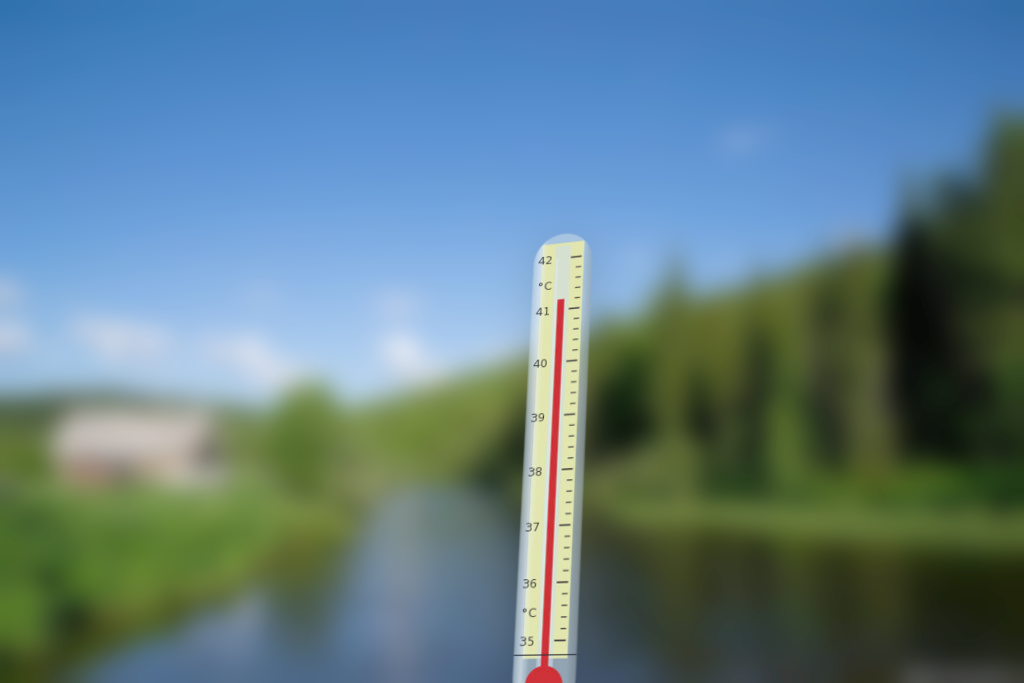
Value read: 41.2 °C
